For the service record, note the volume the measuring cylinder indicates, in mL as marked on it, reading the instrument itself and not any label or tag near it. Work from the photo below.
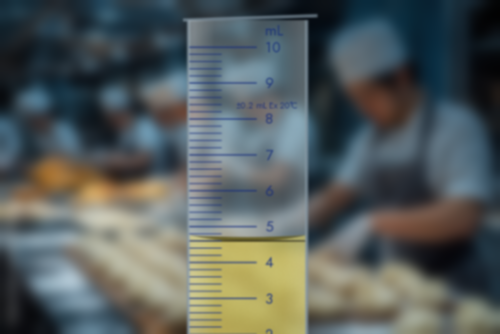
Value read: 4.6 mL
